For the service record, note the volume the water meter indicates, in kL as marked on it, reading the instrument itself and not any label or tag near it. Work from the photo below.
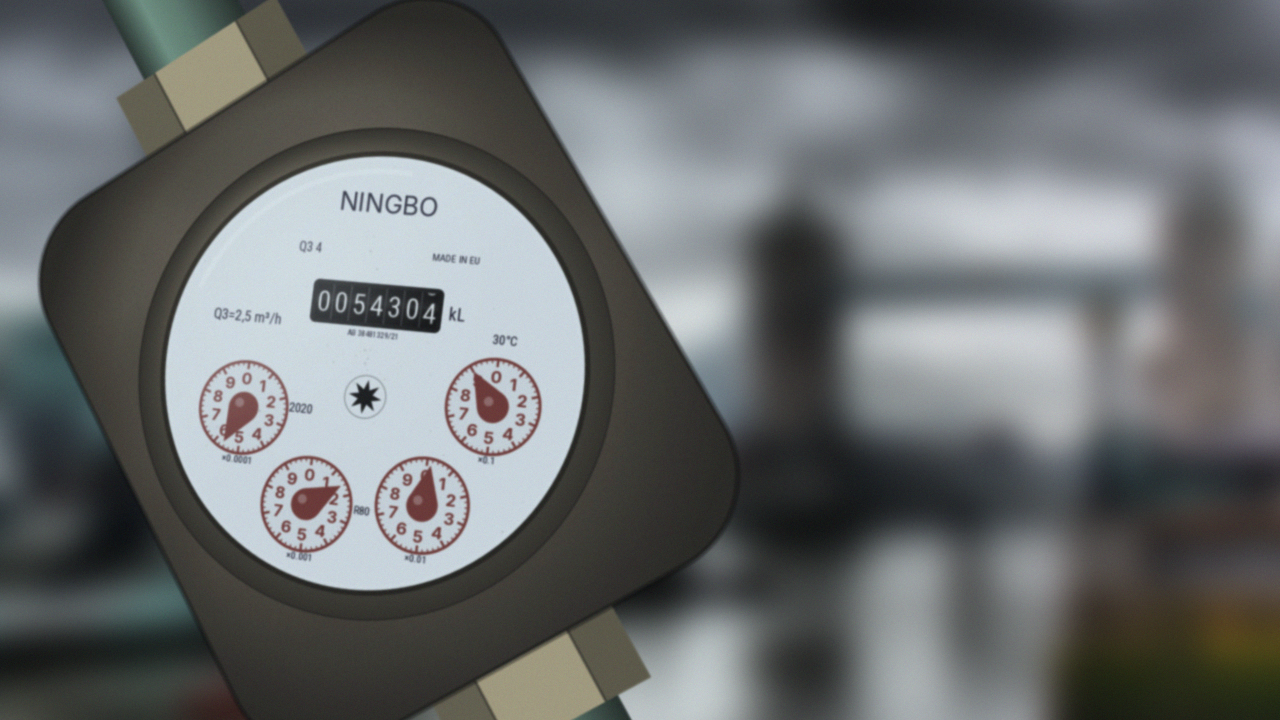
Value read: 54303.9015 kL
